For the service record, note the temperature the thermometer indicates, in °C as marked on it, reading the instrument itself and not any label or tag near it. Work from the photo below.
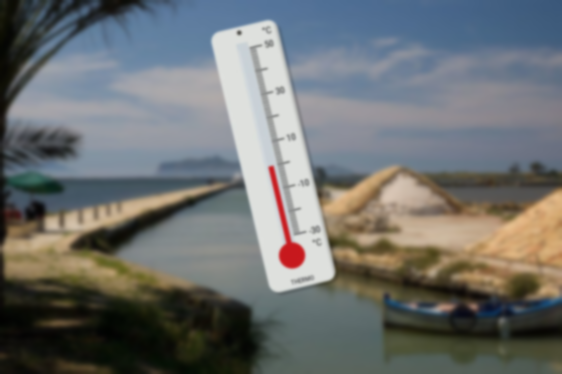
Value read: 0 °C
